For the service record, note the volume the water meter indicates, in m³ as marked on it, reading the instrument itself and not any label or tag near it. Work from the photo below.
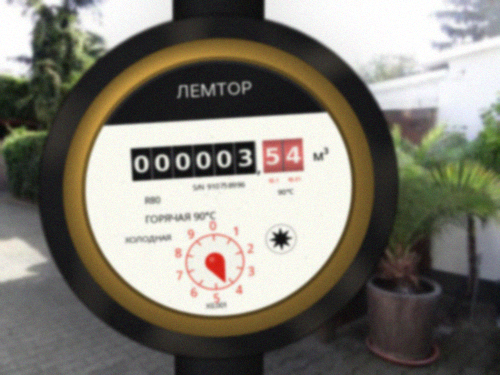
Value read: 3.544 m³
